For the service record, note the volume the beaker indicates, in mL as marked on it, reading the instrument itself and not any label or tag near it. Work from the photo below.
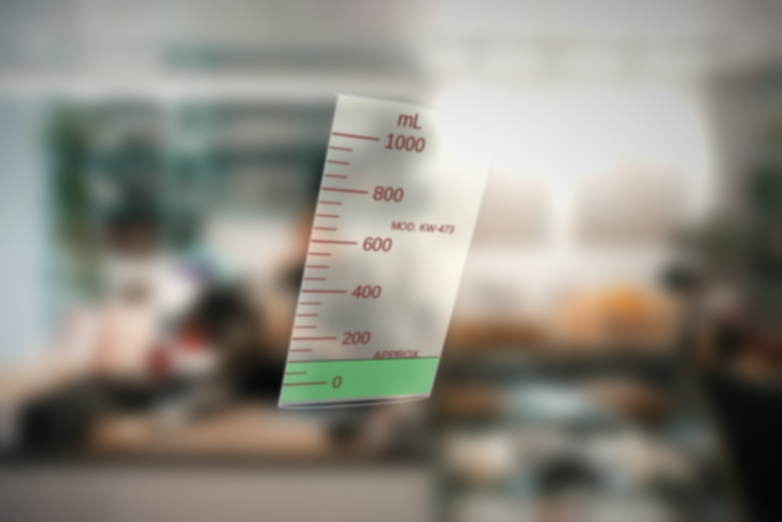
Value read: 100 mL
